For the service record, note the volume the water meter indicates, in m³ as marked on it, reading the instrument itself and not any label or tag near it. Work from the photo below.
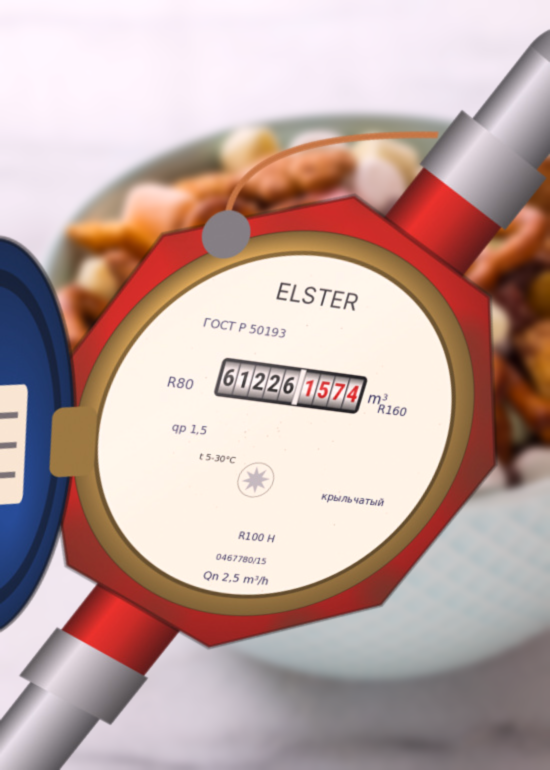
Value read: 61226.1574 m³
